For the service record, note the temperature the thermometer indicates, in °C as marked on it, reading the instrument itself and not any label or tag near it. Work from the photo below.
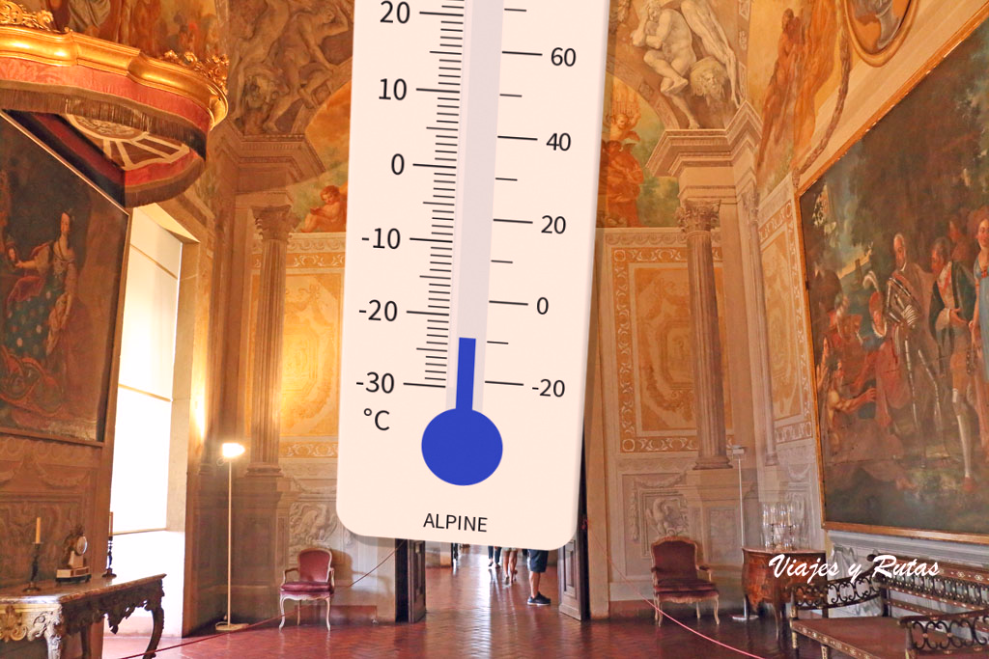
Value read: -23 °C
